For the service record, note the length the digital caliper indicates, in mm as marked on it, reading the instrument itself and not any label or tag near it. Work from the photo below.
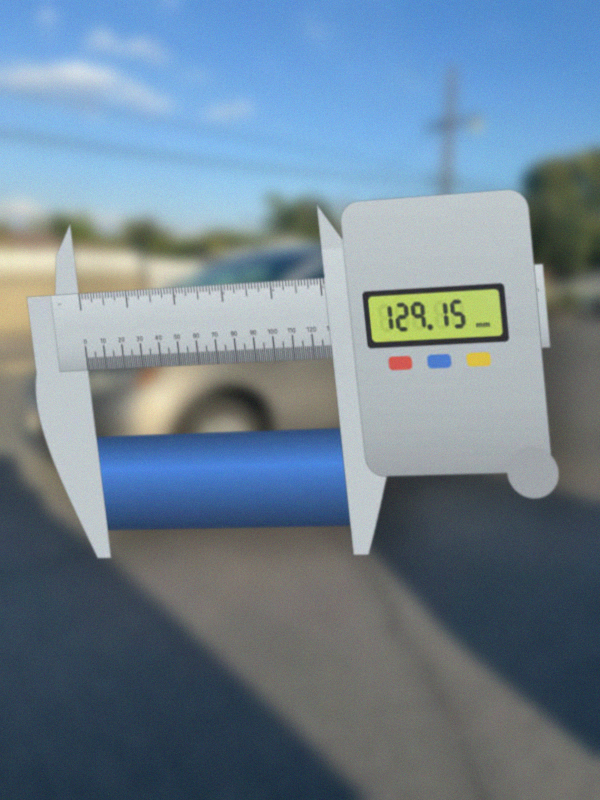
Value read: 129.15 mm
